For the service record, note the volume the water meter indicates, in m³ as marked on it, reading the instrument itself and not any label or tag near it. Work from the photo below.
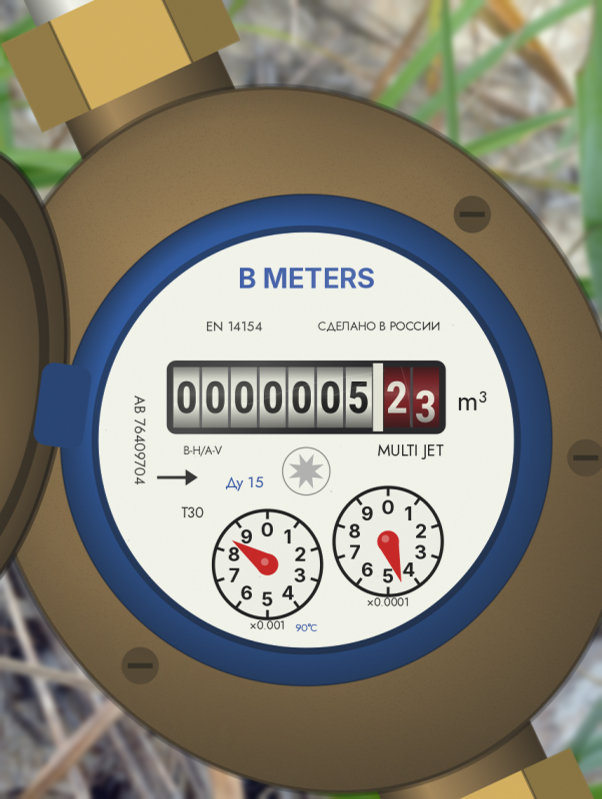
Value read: 5.2284 m³
